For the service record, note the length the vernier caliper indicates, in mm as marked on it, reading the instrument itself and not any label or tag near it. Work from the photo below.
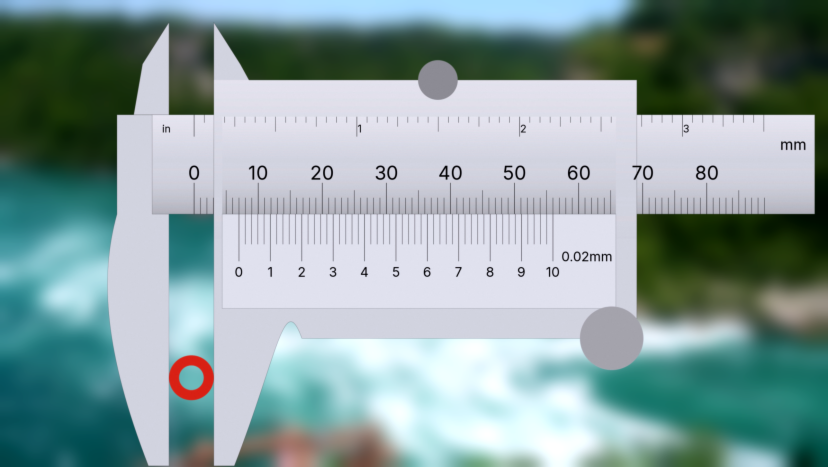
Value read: 7.0 mm
